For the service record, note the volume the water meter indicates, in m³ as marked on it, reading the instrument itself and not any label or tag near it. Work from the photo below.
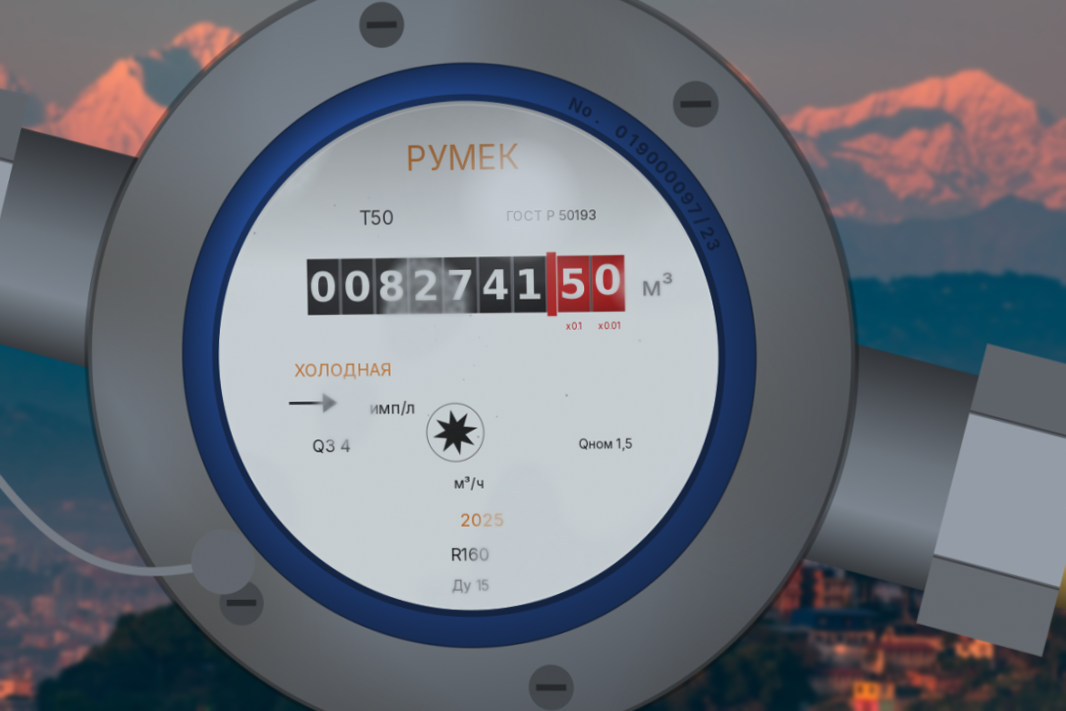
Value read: 82741.50 m³
